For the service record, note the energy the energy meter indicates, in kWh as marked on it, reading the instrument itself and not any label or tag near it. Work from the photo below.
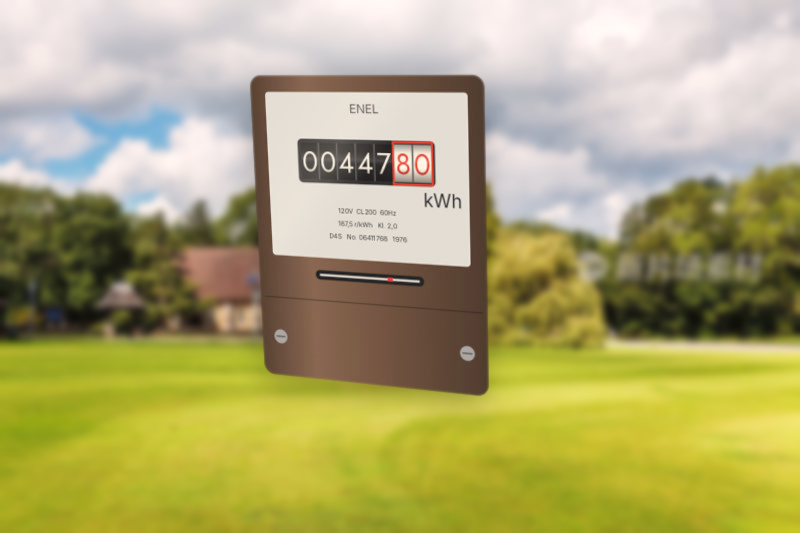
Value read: 447.80 kWh
